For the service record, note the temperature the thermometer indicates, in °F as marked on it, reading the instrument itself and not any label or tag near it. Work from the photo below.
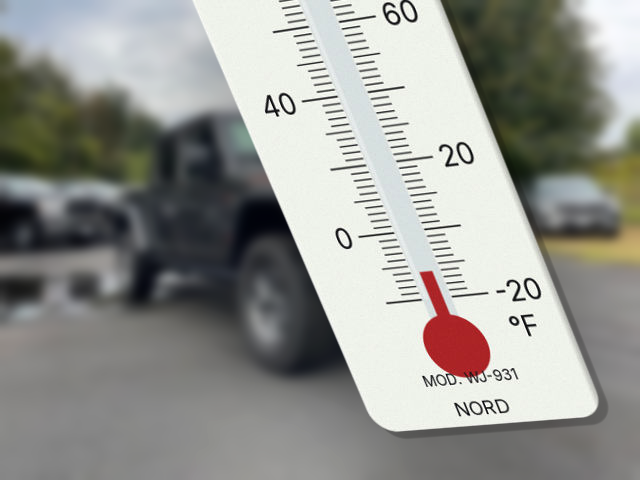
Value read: -12 °F
